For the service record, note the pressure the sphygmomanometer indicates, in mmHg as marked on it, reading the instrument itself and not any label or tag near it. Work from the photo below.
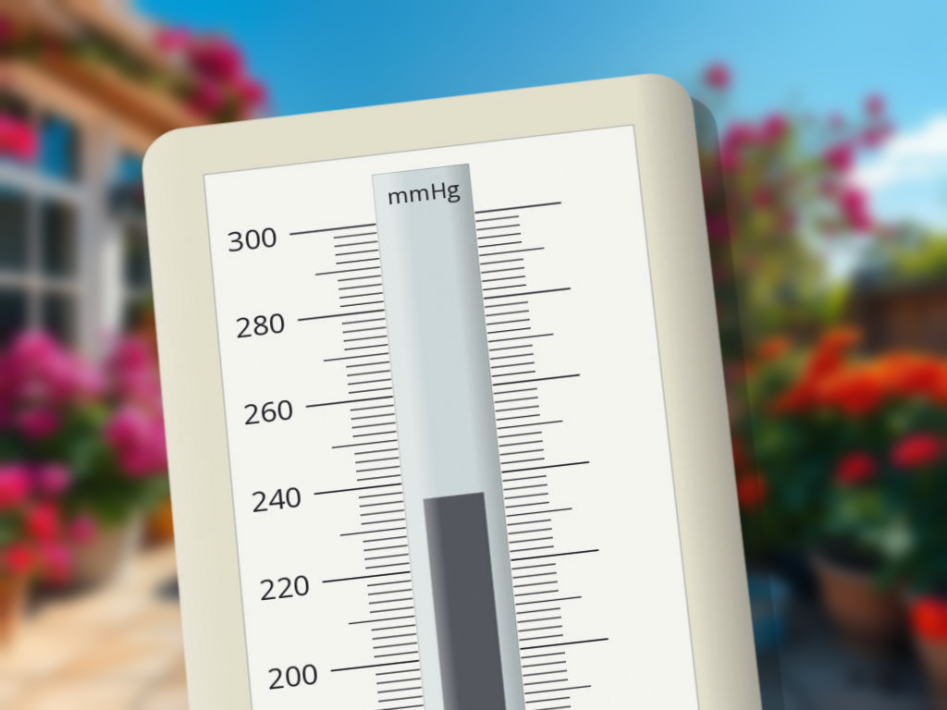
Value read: 236 mmHg
